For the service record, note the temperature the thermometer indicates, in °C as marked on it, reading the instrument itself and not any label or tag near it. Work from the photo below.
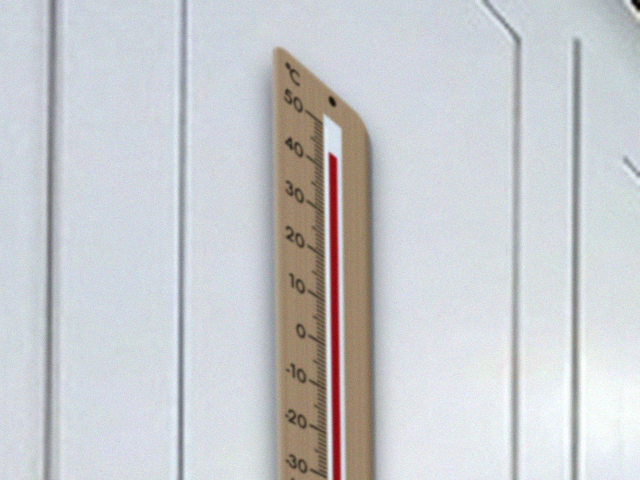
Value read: 45 °C
